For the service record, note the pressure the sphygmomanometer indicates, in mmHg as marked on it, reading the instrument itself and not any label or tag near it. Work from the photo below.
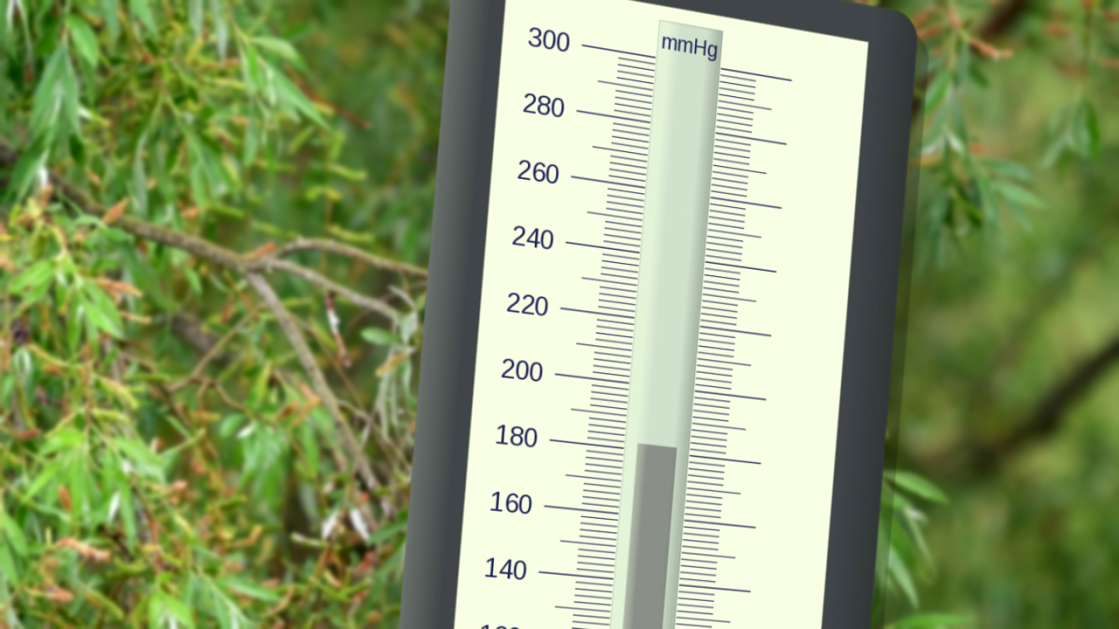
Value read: 182 mmHg
